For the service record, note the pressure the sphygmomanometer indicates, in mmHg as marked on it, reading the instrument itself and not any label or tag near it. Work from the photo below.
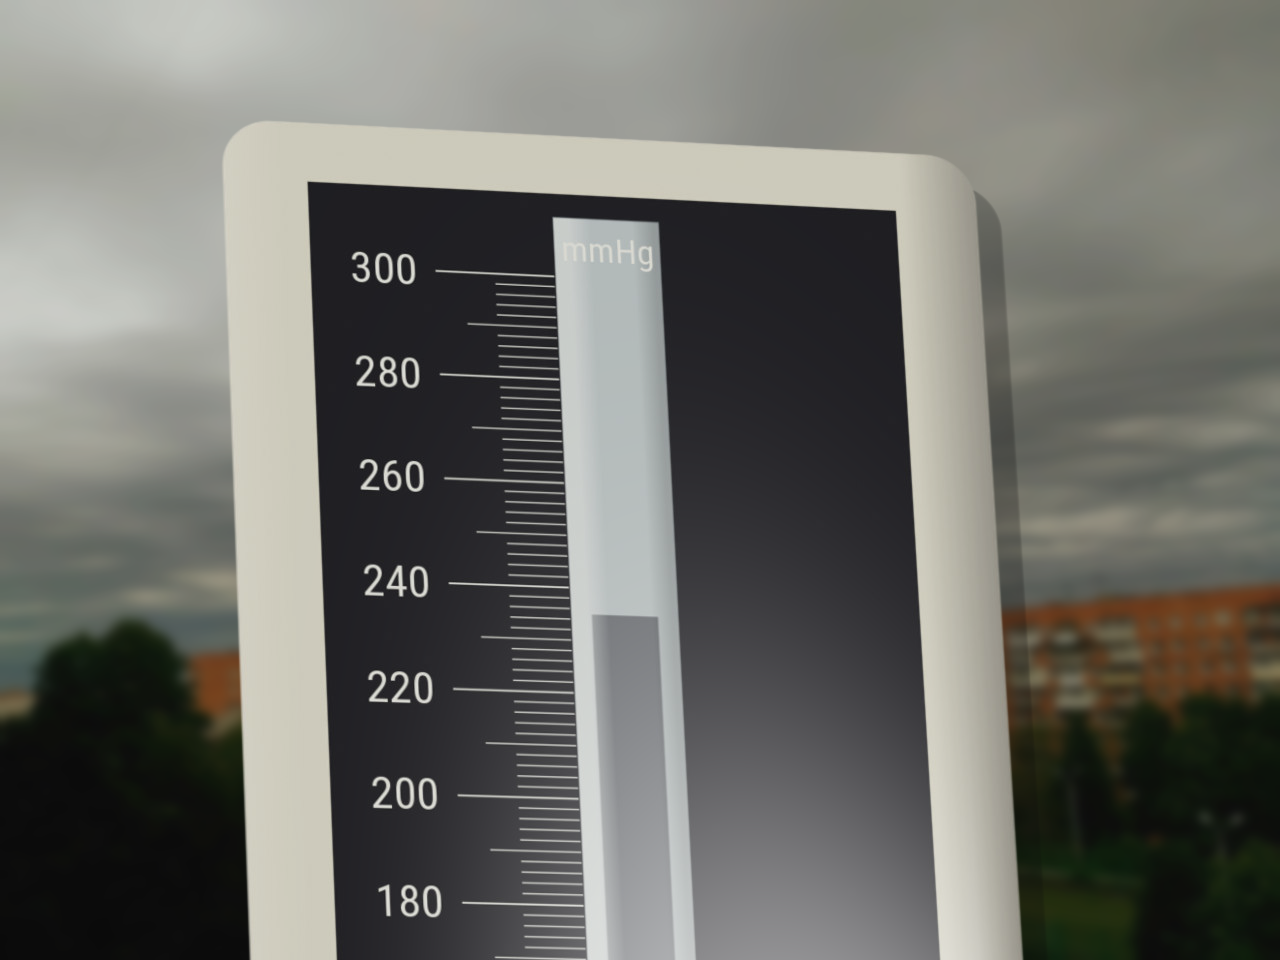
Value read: 235 mmHg
